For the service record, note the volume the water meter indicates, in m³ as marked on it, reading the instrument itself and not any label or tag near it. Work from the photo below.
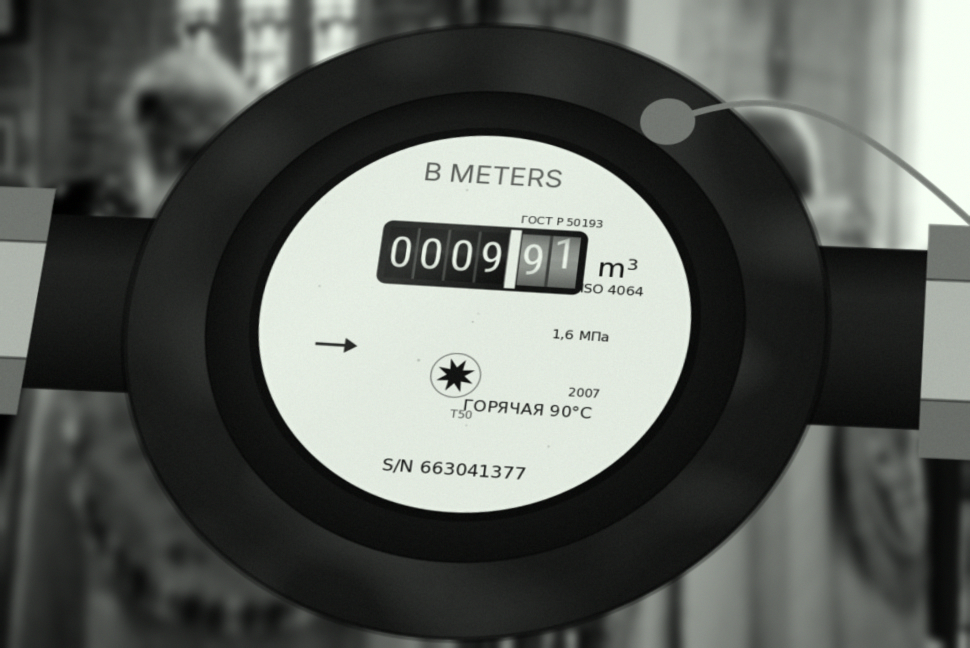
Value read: 9.91 m³
